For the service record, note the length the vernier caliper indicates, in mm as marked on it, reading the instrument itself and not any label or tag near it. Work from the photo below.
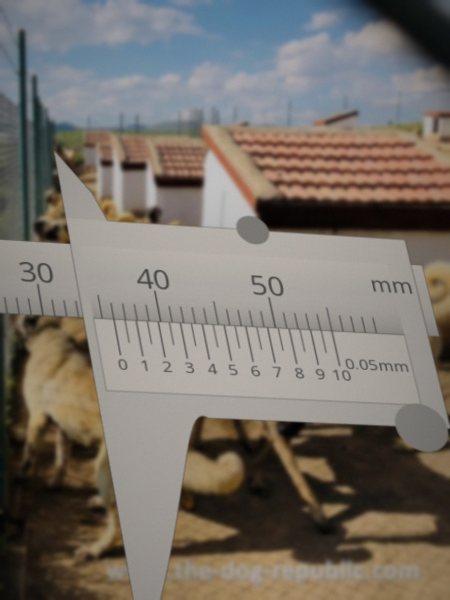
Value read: 36.0 mm
